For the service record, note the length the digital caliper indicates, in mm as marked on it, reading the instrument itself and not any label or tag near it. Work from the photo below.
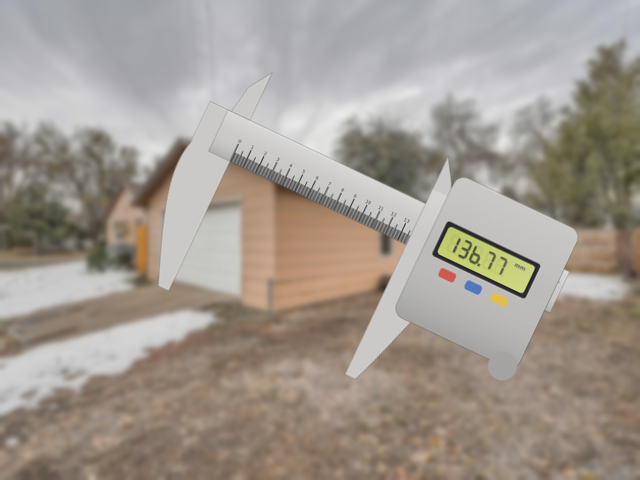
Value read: 136.77 mm
